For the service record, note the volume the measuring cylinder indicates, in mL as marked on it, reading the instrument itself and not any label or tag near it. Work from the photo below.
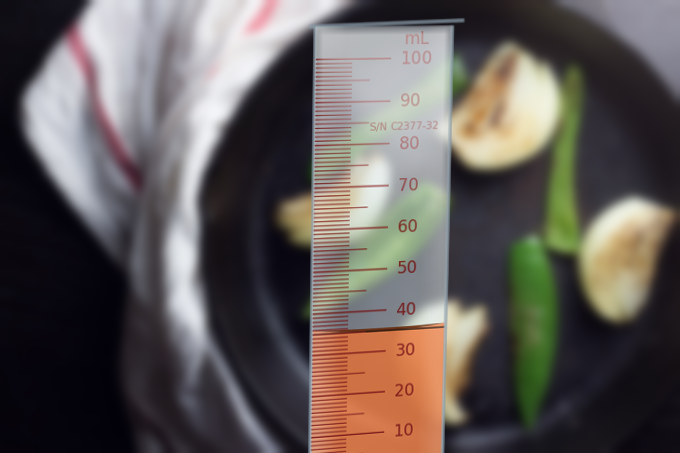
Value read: 35 mL
